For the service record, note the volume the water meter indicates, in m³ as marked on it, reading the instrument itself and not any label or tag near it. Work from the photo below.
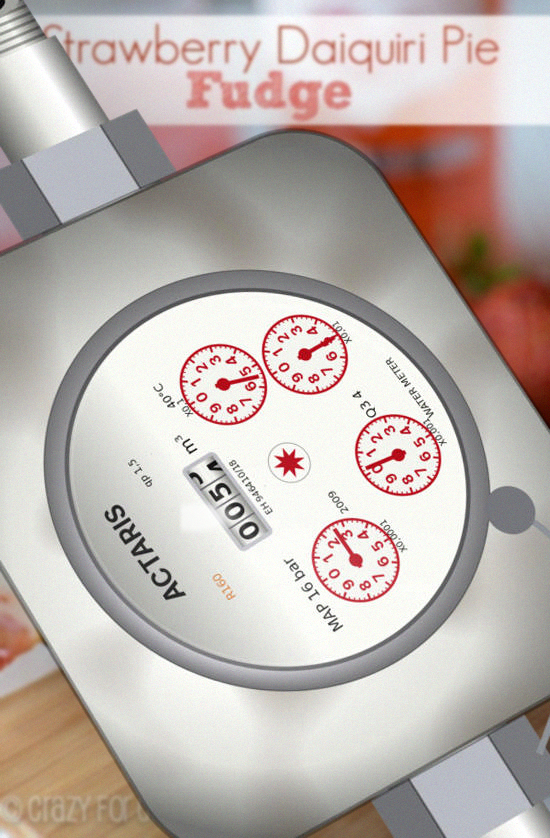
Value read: 53.5502 m³
